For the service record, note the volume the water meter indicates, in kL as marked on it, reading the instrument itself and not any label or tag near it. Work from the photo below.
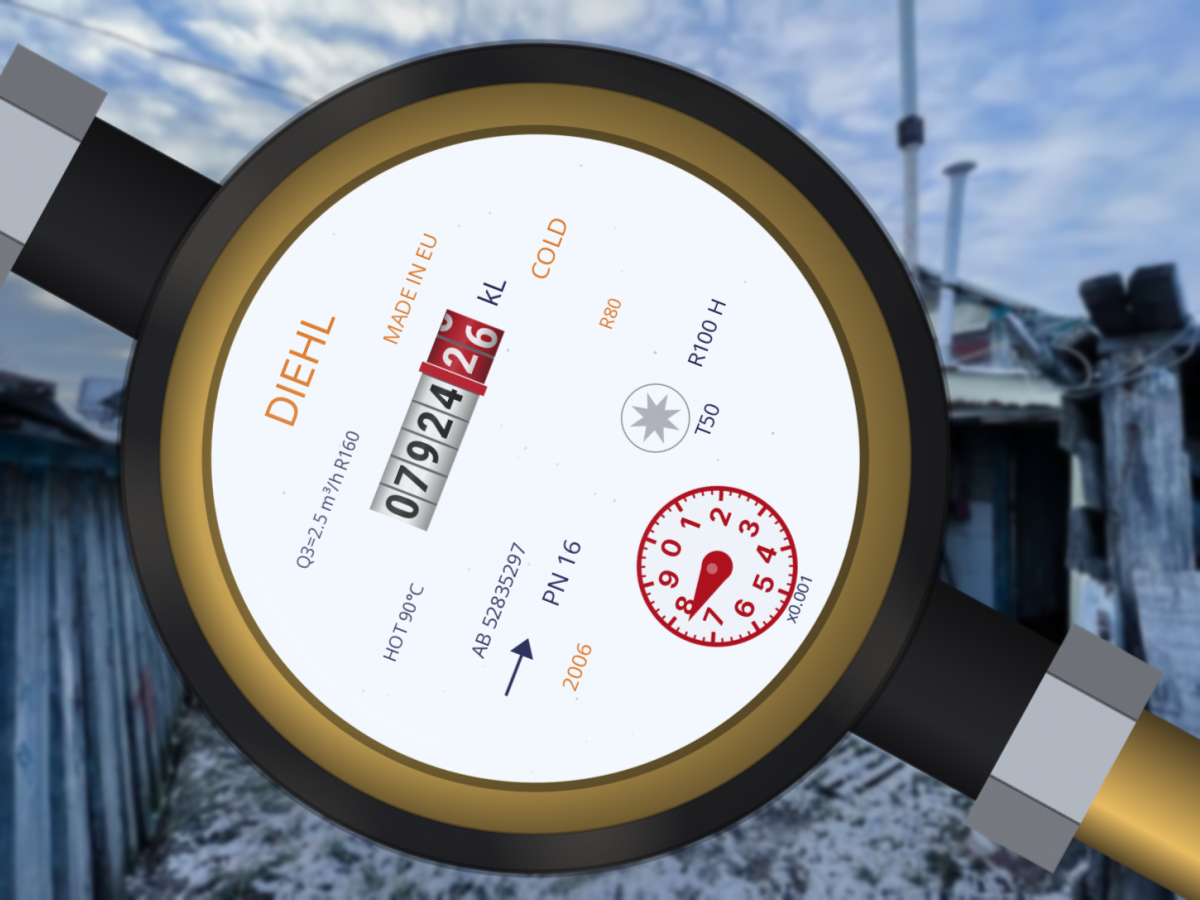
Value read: 7924.257 kL
